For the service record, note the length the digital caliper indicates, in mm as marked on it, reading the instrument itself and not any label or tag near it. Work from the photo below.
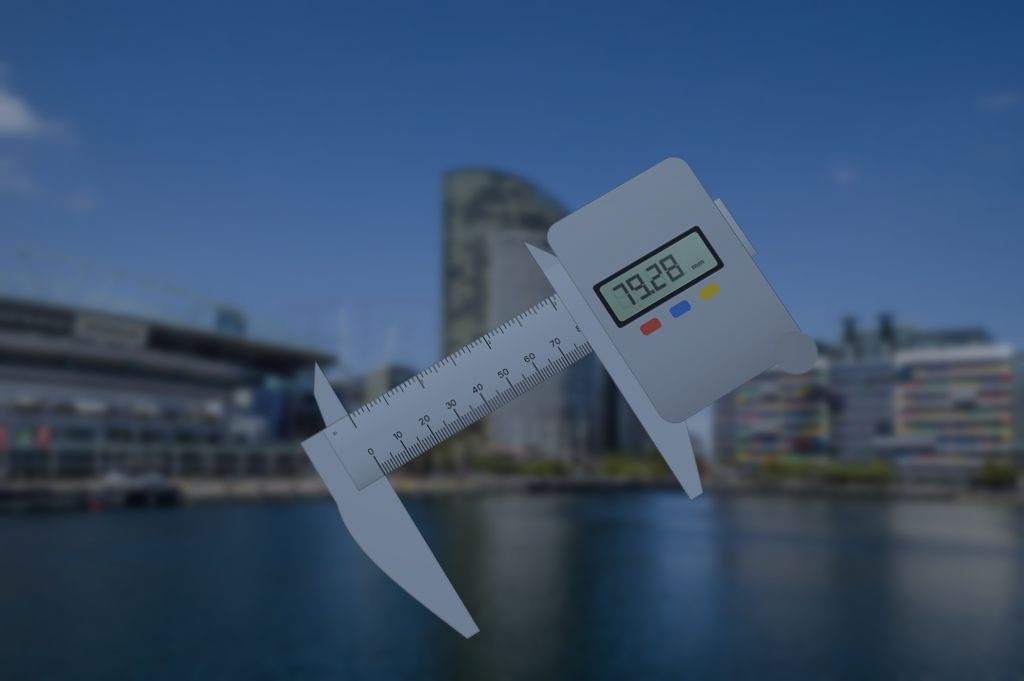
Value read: 79.28 mm
